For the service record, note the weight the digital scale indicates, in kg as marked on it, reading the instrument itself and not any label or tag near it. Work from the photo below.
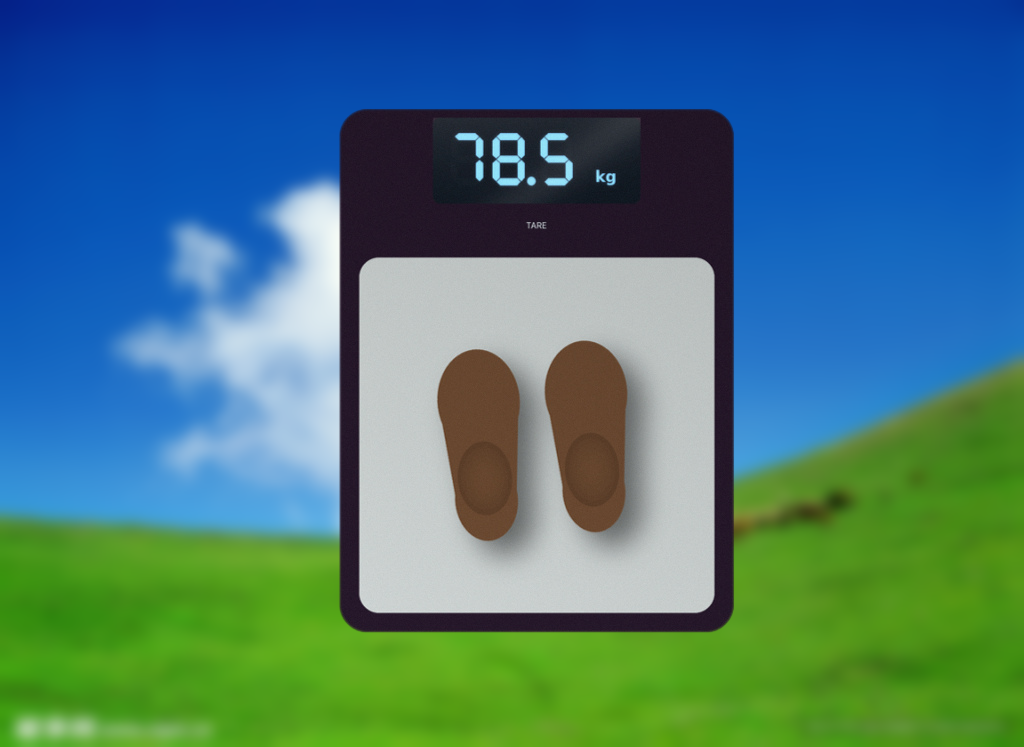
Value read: 78.5 kg
